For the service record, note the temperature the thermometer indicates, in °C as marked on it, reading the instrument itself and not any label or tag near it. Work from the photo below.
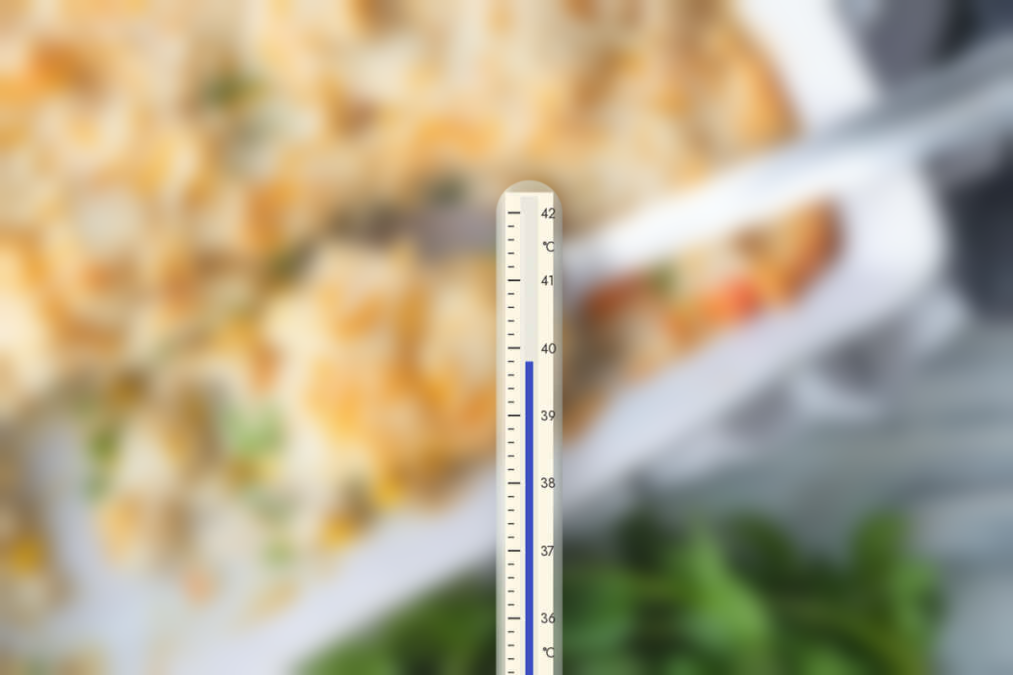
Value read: 39.8 °C
